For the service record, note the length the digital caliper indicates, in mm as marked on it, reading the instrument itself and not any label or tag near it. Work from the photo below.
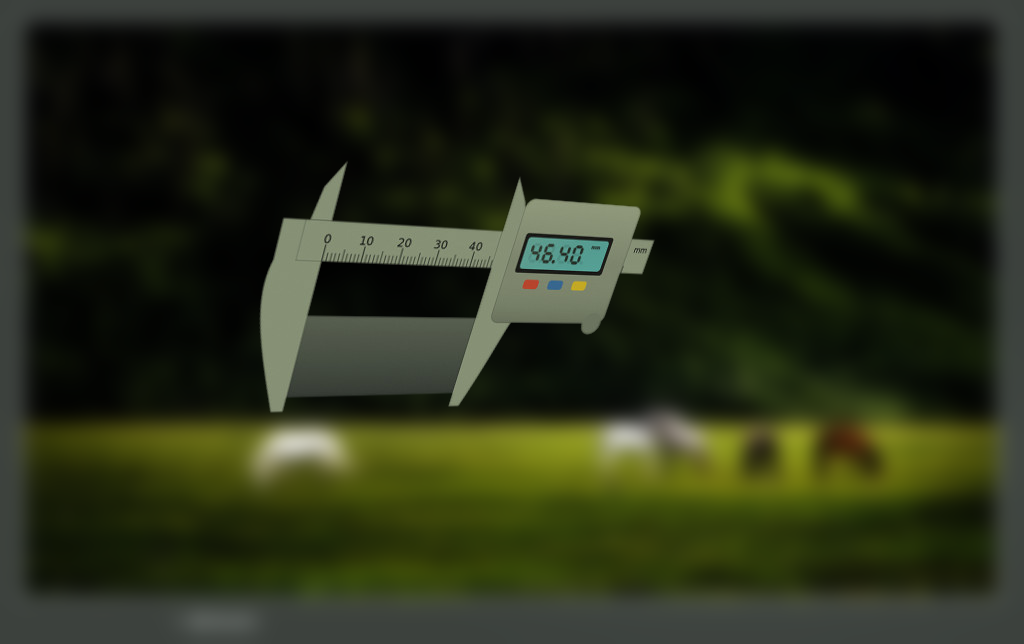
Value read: 46.40 mm
